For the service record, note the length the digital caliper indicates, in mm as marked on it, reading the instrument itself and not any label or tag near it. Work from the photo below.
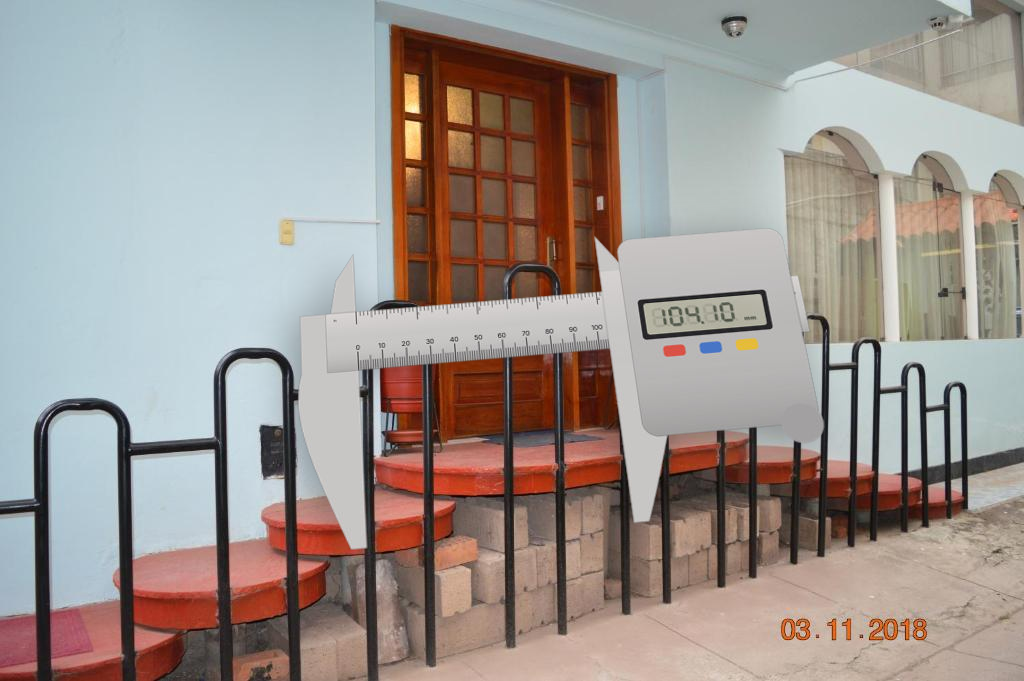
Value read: 104.10 mm
